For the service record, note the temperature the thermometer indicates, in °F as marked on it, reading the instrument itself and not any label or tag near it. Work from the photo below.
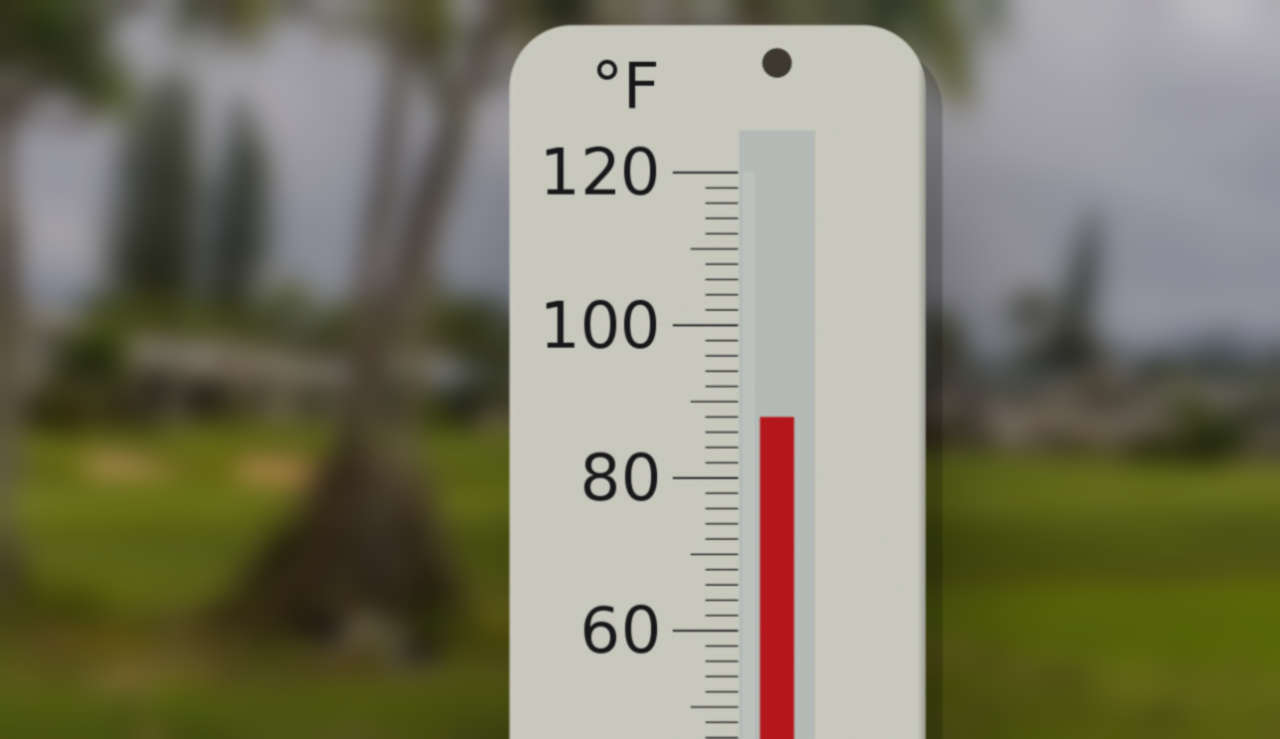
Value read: 88 °F
